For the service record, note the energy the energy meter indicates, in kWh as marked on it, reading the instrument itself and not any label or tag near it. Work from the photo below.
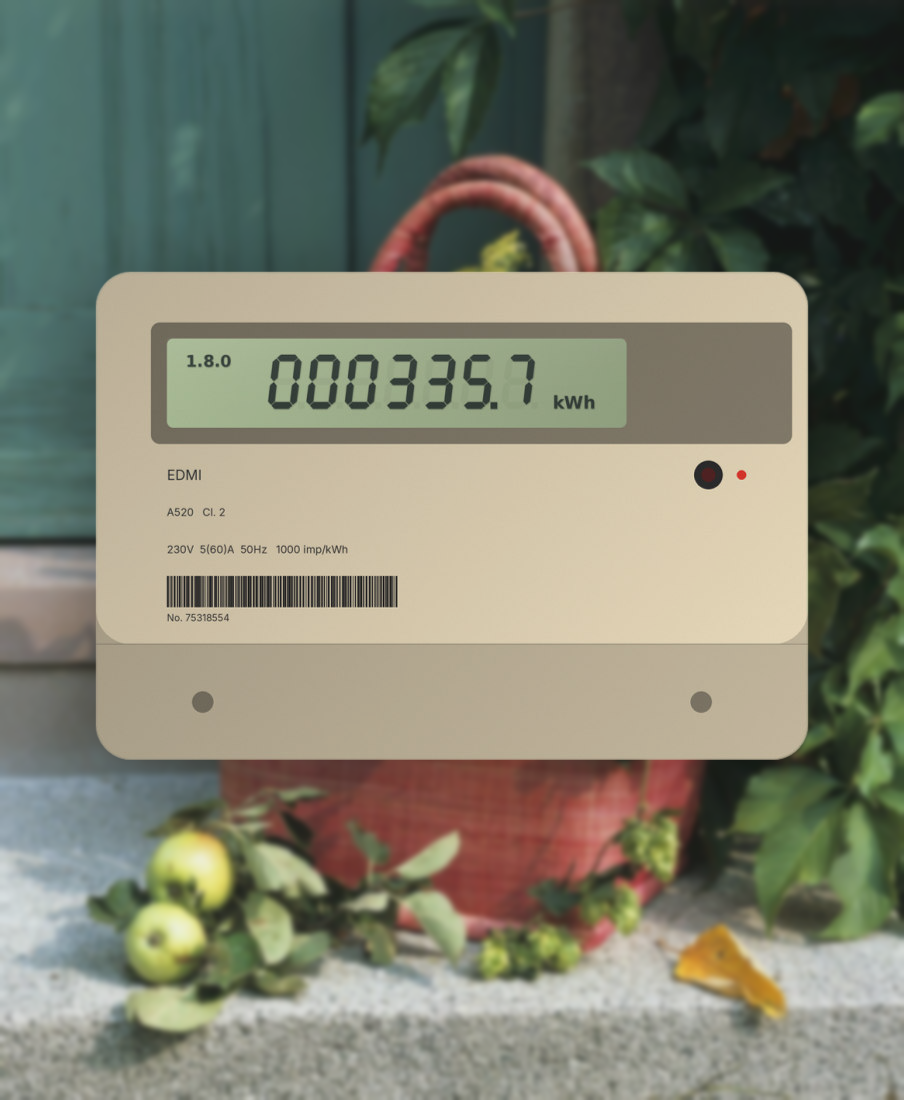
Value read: 335.7 kWh
